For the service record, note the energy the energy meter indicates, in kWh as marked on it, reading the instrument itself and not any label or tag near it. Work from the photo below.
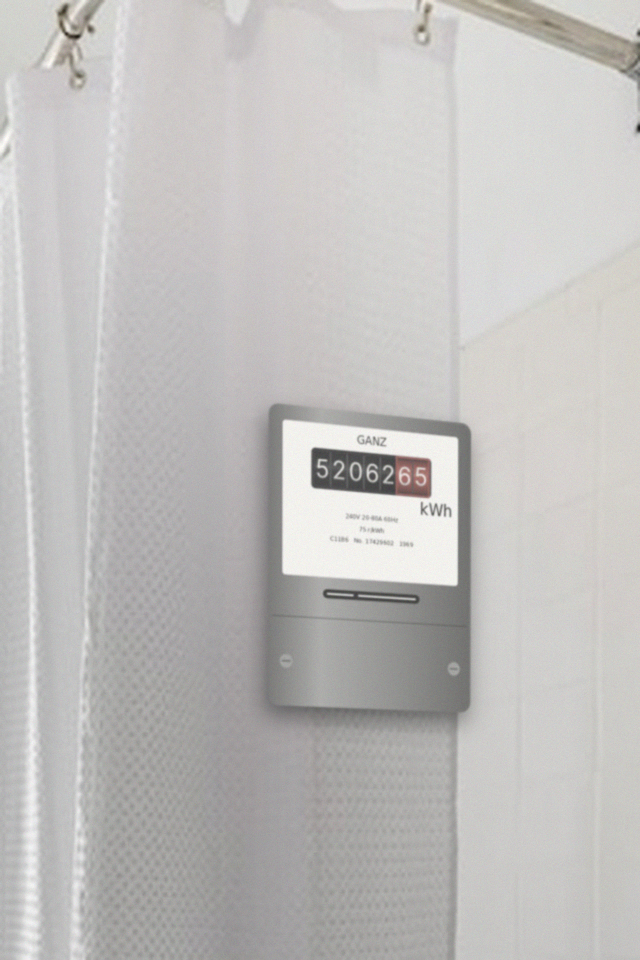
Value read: 52062.65 kWh
